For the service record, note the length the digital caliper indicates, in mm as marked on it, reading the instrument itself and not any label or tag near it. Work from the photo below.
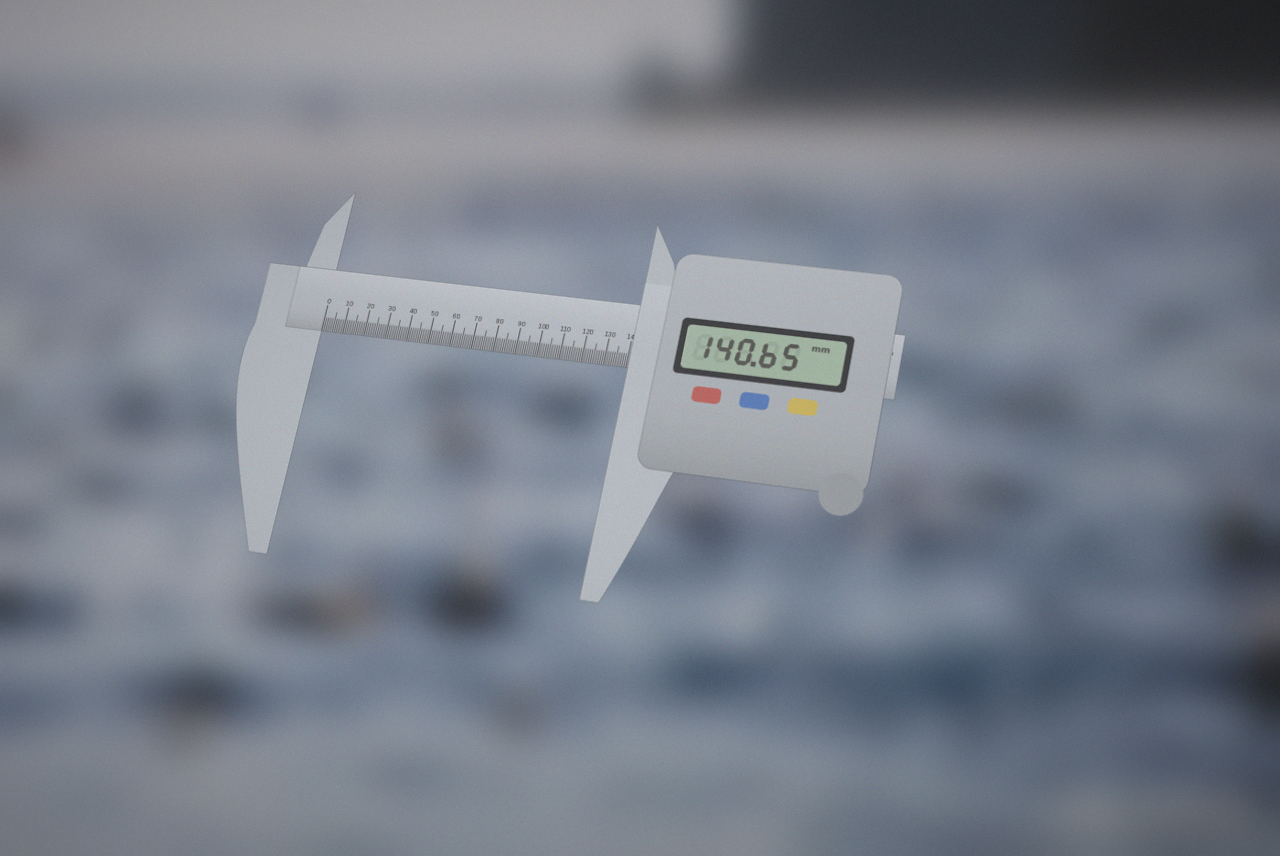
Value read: 140.65 mm
